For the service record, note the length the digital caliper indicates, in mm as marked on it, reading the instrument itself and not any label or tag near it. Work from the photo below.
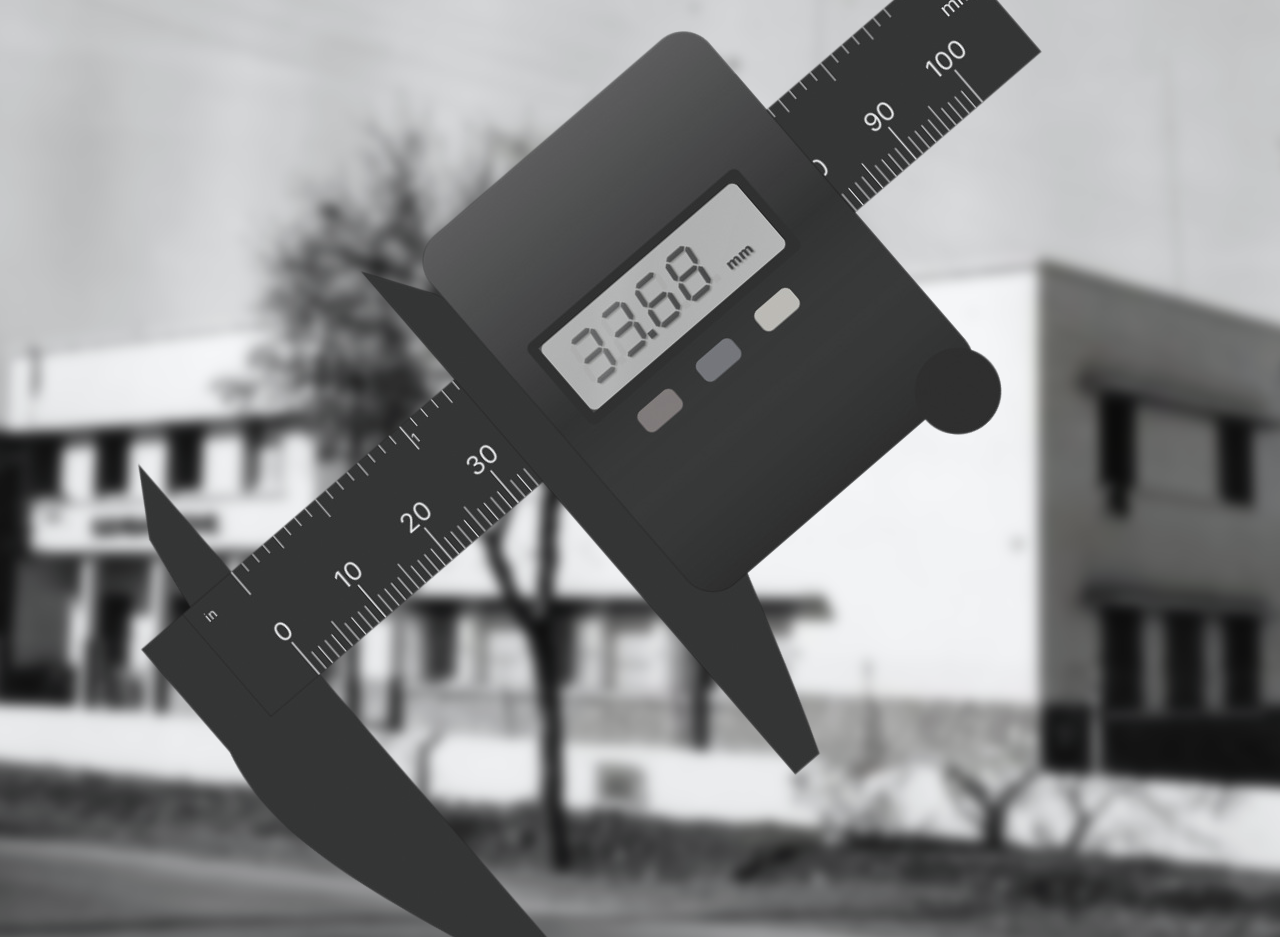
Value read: 33.68 mm
